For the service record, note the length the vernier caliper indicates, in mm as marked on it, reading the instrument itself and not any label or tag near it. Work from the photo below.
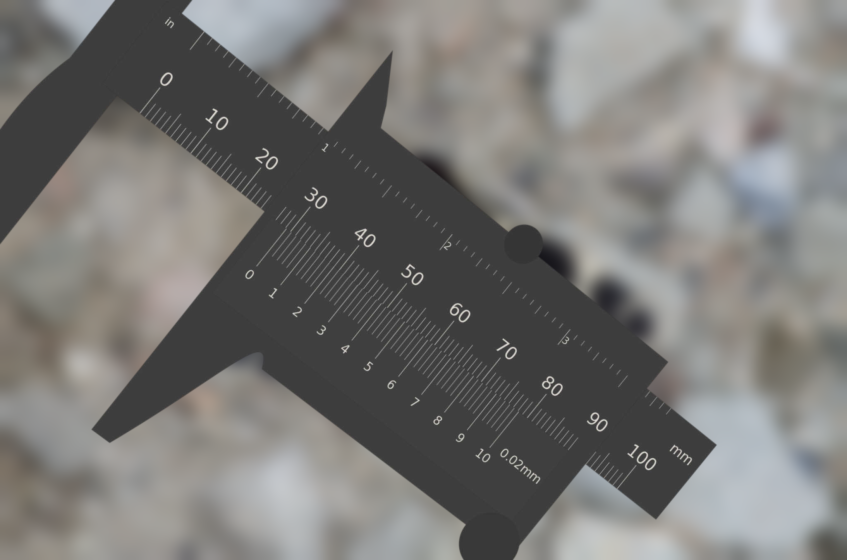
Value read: 29.2 mm
